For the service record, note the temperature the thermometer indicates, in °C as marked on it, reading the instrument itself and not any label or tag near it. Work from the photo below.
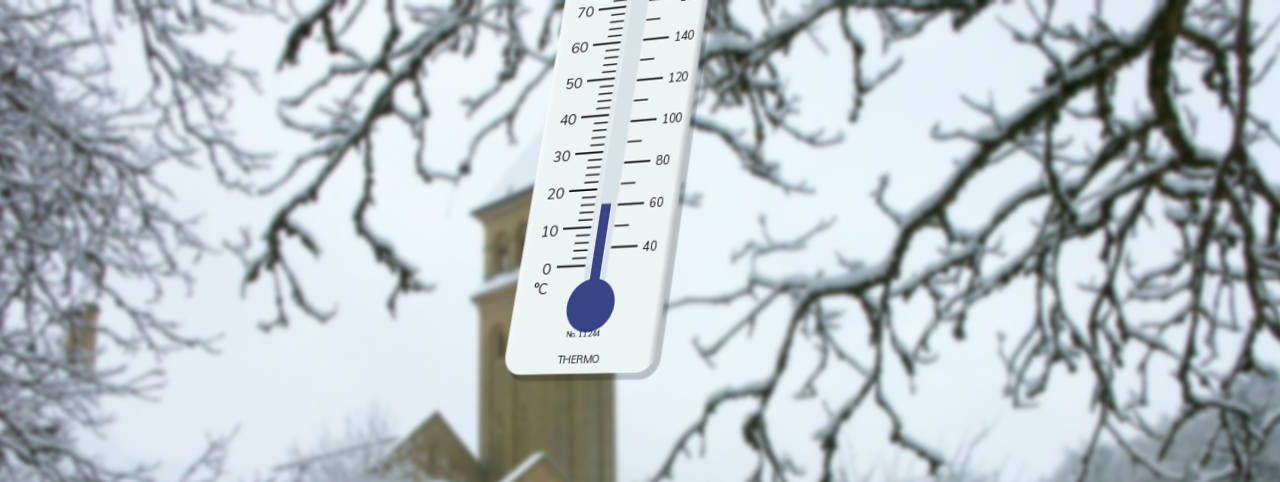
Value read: 16 °C
